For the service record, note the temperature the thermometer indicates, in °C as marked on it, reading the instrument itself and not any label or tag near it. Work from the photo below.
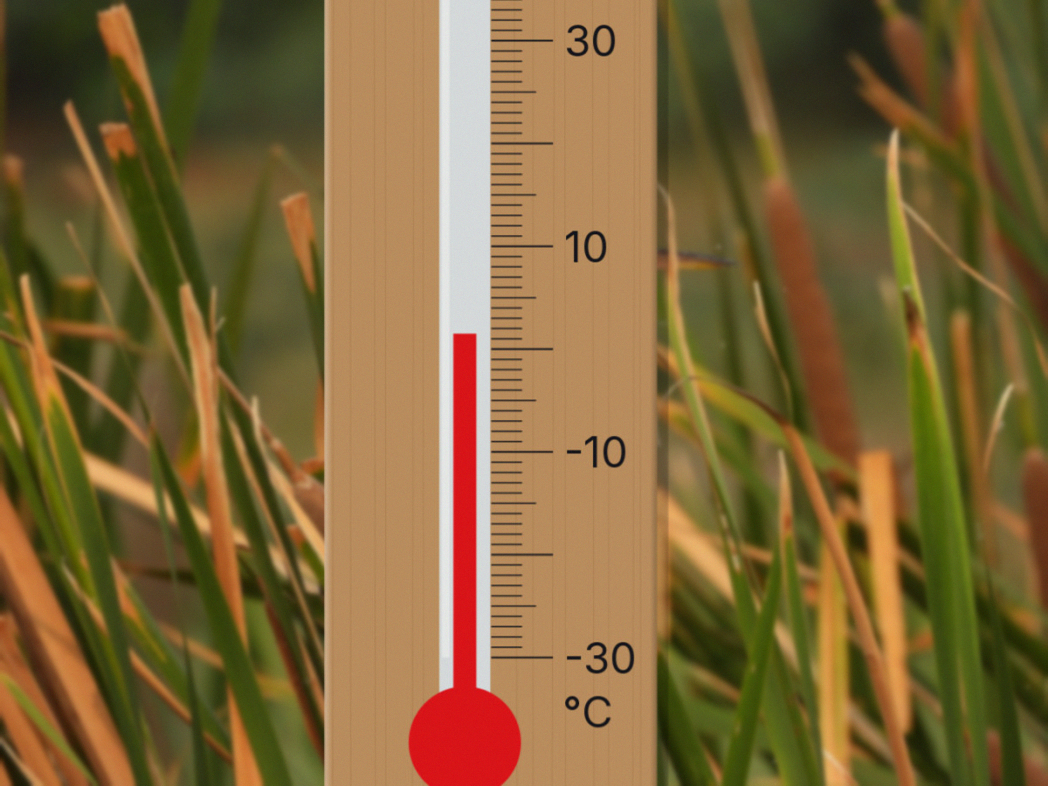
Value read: 1.5 °C
